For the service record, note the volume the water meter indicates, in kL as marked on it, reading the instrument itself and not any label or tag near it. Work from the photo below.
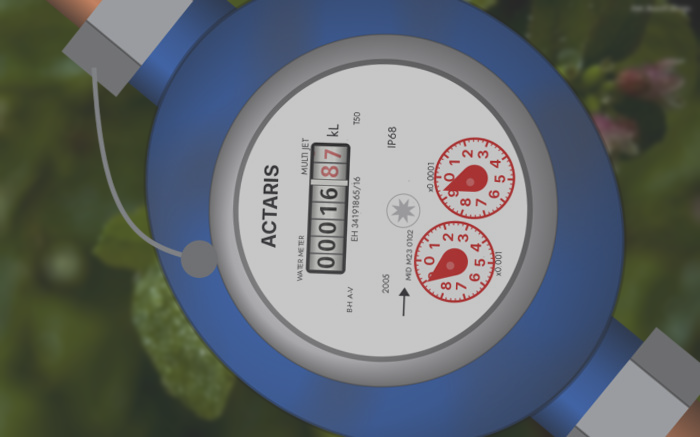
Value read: 16.8689 kL
